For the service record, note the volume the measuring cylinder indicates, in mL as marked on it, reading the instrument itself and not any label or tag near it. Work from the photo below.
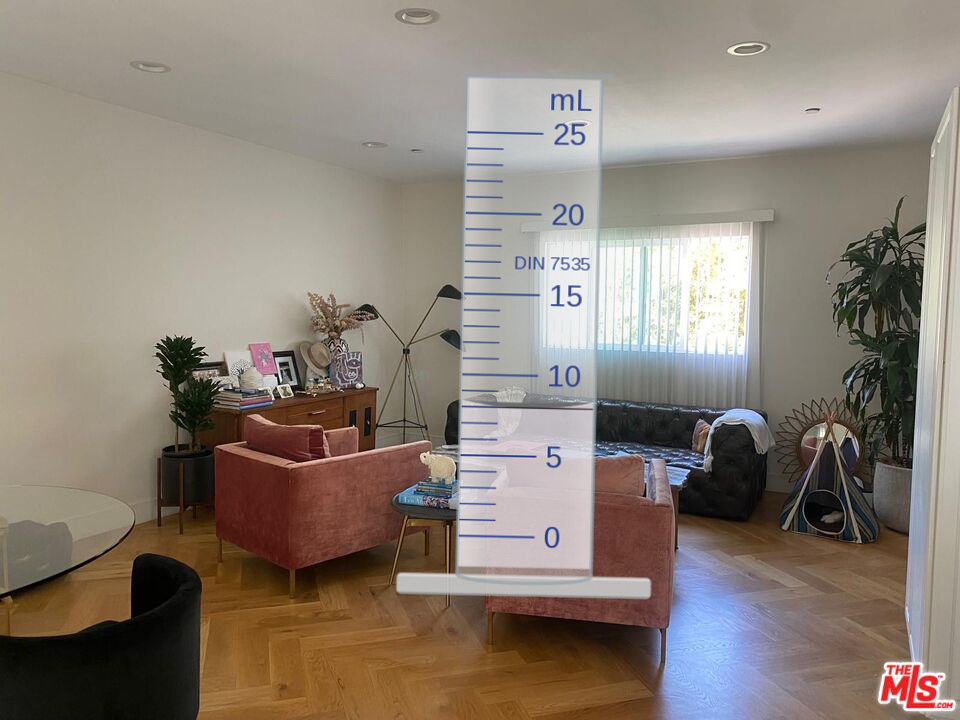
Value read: 8 mL
